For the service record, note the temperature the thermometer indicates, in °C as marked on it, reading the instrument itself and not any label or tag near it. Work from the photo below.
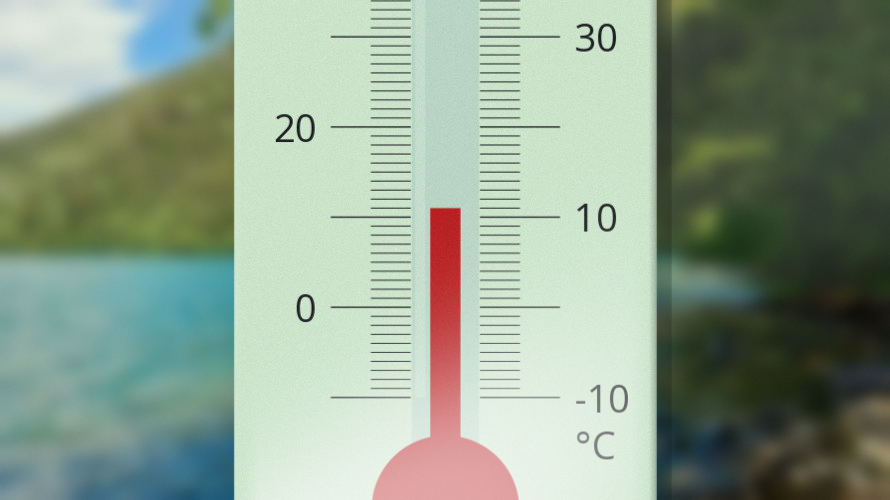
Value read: 11 °C
